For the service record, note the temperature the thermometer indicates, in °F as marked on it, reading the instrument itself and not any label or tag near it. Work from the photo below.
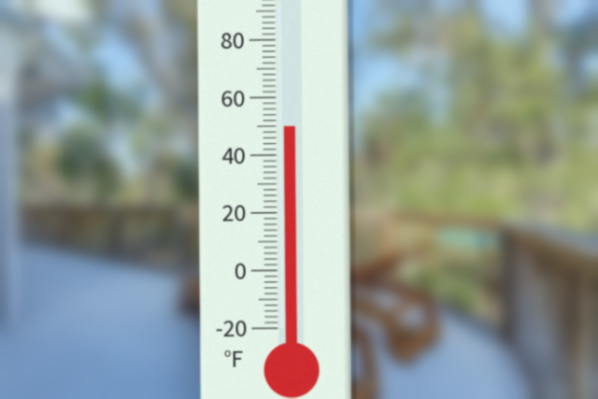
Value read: 50 °F
